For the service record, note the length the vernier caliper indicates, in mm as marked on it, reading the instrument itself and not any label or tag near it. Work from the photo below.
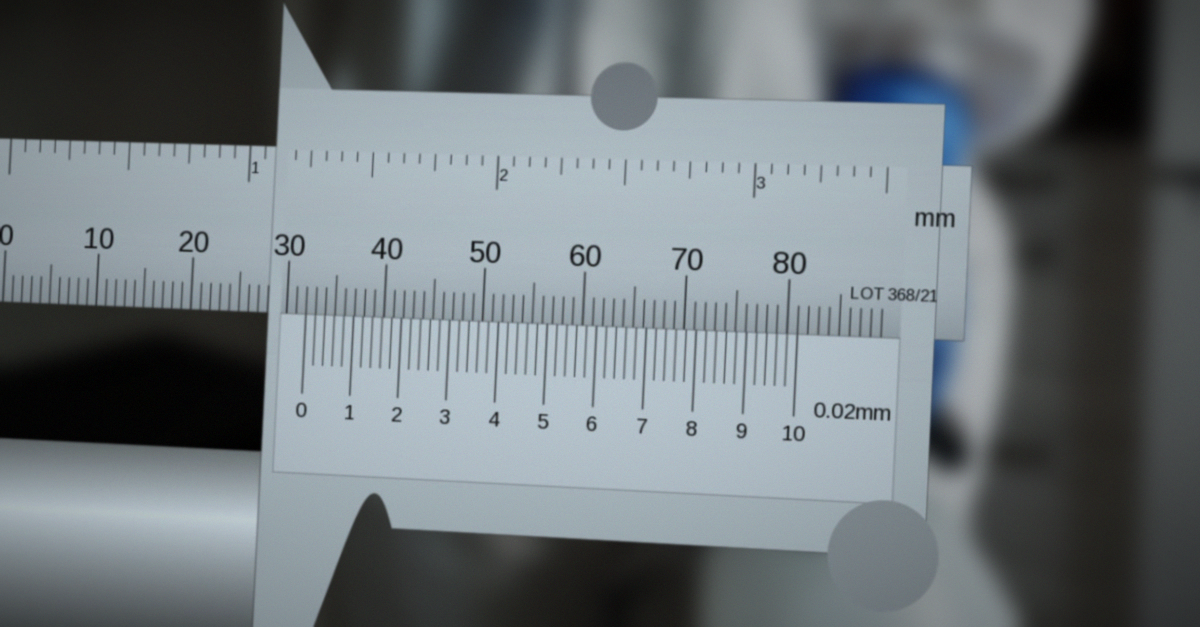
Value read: 32.0 mm
